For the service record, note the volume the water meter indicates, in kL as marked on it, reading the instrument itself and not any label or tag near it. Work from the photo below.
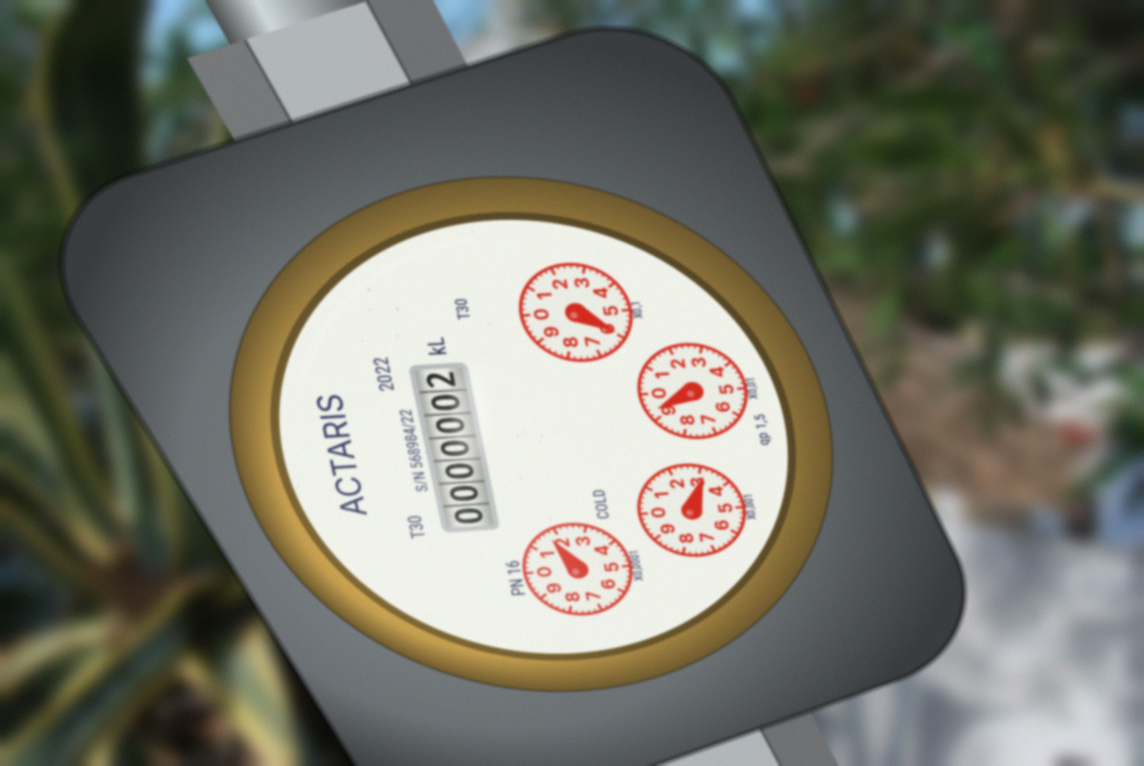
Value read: 2.5931 kL
